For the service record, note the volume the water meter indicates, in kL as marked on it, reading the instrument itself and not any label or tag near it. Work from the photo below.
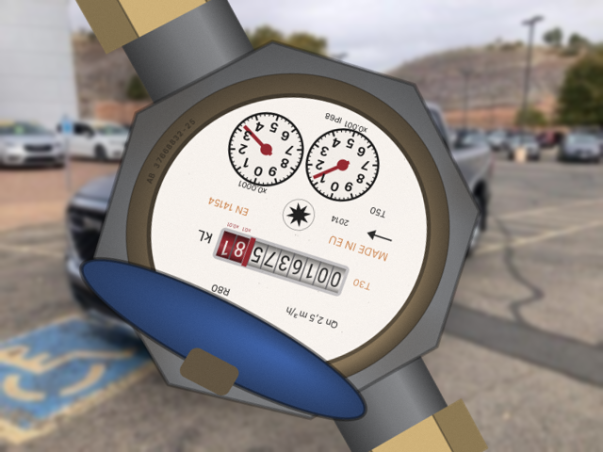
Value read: 16375.8113 kL
